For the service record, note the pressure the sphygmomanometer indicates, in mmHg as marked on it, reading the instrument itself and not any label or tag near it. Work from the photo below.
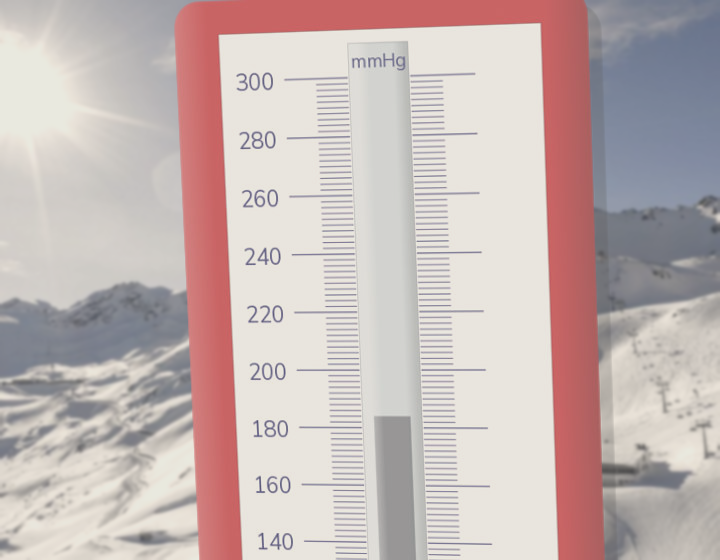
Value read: 184 mmHg
